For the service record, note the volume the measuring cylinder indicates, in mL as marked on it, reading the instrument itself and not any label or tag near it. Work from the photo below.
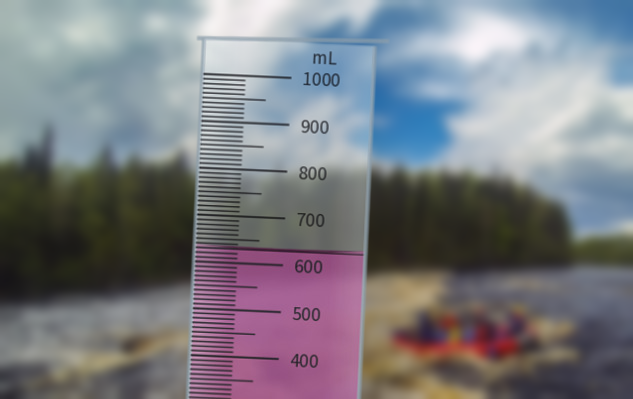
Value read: 630 mL
